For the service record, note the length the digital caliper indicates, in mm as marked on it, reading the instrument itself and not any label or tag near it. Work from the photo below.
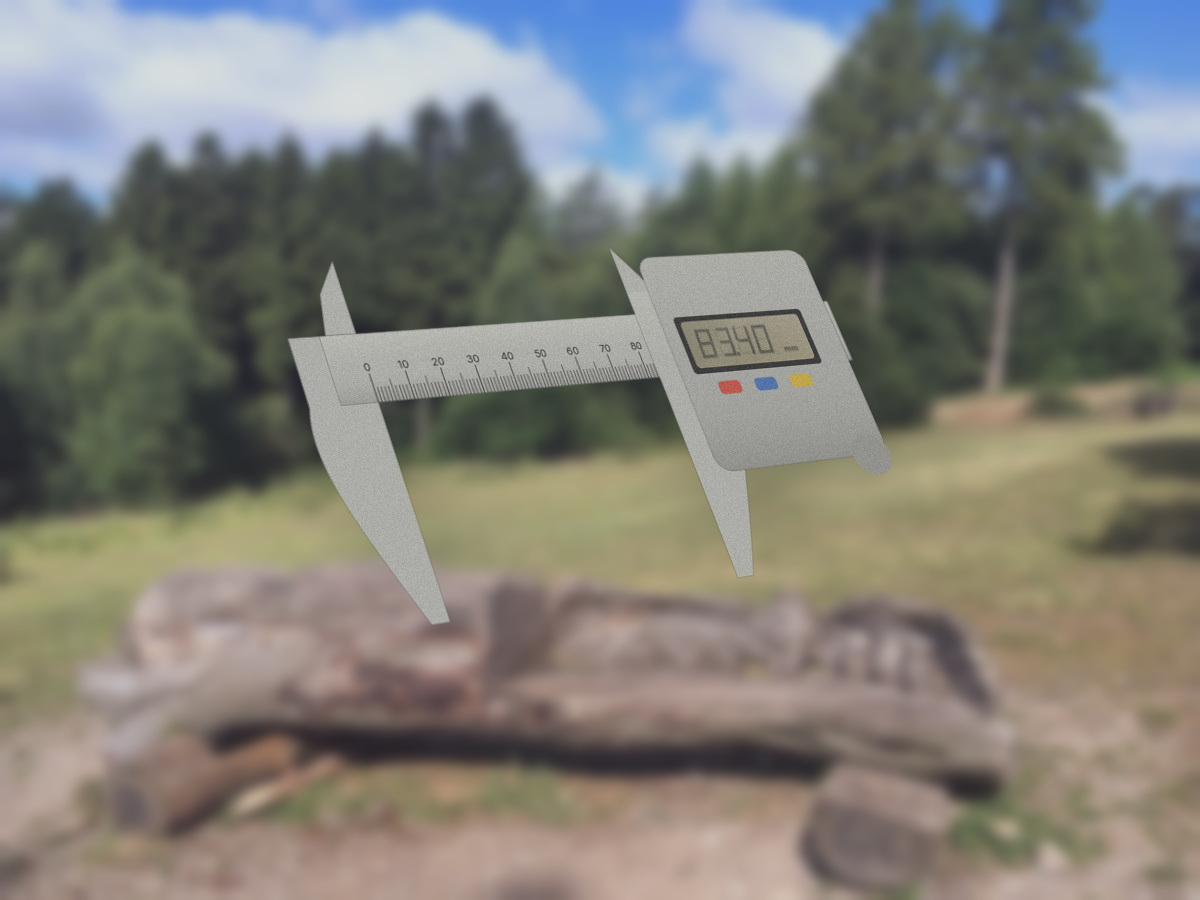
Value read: 83.40 mm
